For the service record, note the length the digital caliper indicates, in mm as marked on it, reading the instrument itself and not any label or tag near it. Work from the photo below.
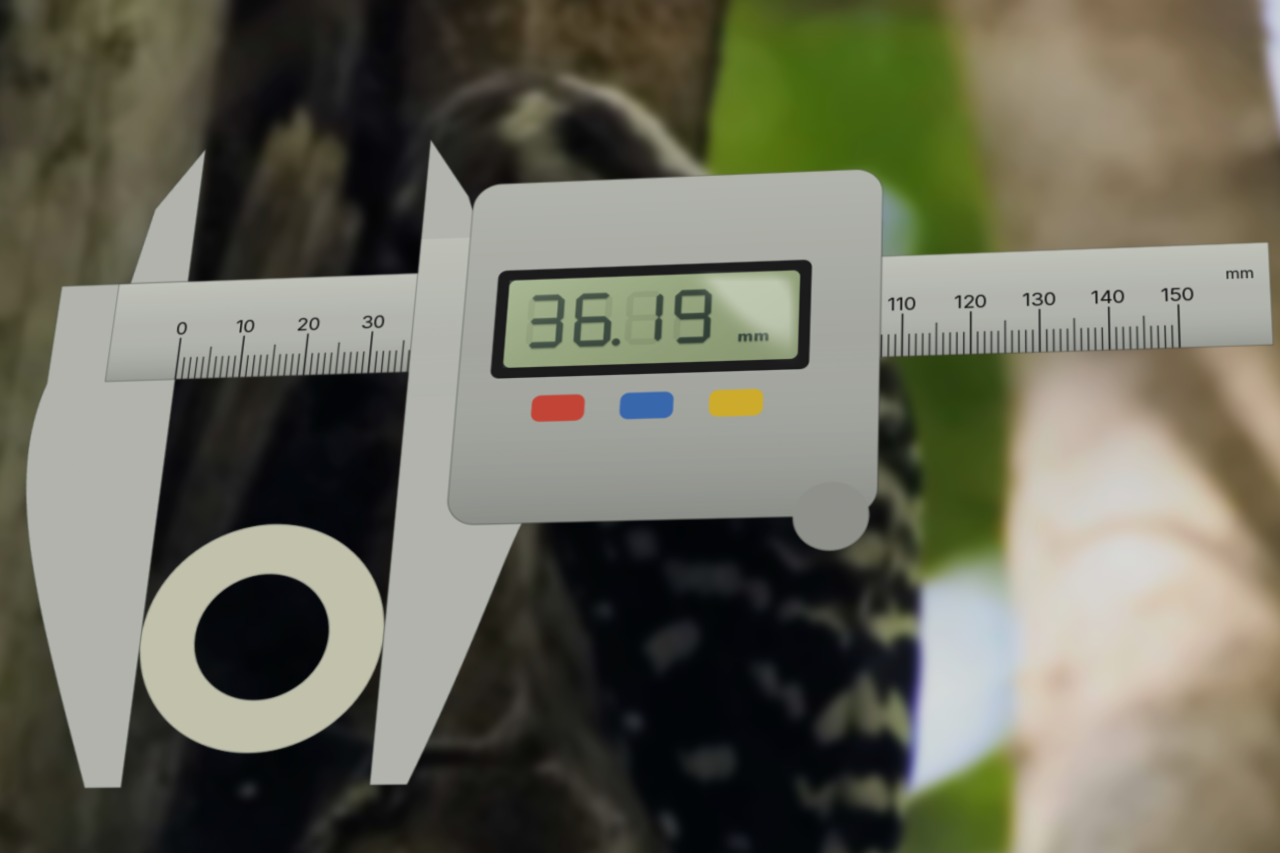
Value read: 36.19 mm
